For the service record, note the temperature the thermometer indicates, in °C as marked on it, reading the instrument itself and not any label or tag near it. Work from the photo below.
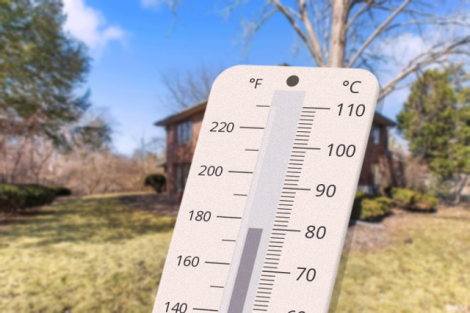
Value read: 80 °C
